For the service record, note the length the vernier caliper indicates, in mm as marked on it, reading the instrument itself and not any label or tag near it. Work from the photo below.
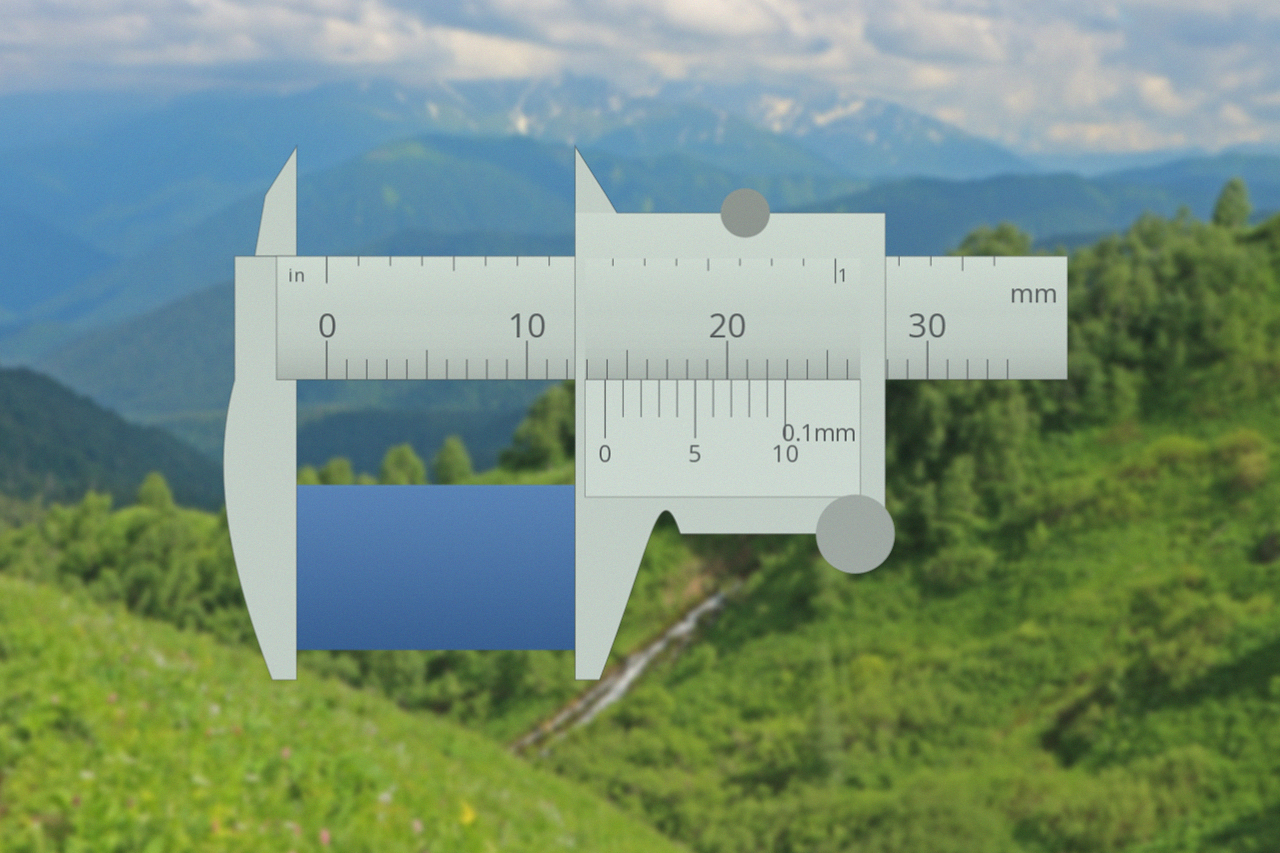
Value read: 13.9 mm
